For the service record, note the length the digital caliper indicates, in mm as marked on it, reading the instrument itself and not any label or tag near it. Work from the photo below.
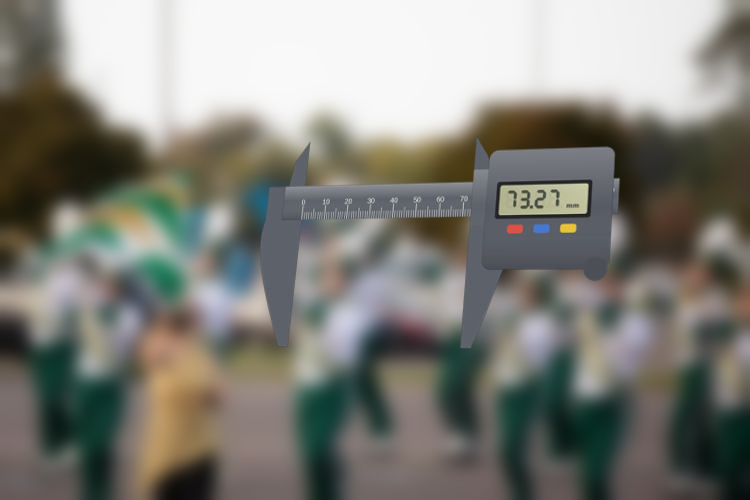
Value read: 73.27 mm
